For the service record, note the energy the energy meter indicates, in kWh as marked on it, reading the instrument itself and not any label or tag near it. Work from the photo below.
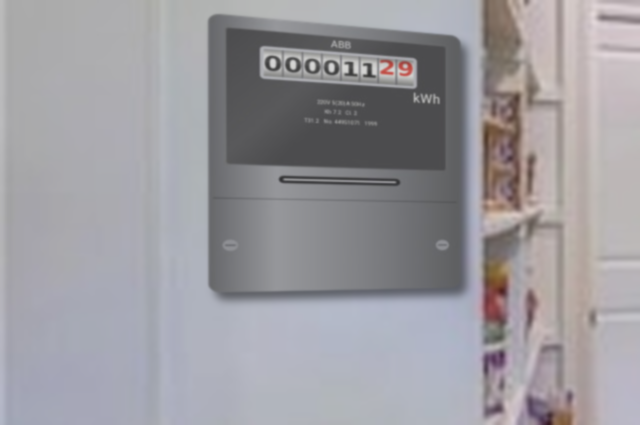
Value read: 11.29 kWh
